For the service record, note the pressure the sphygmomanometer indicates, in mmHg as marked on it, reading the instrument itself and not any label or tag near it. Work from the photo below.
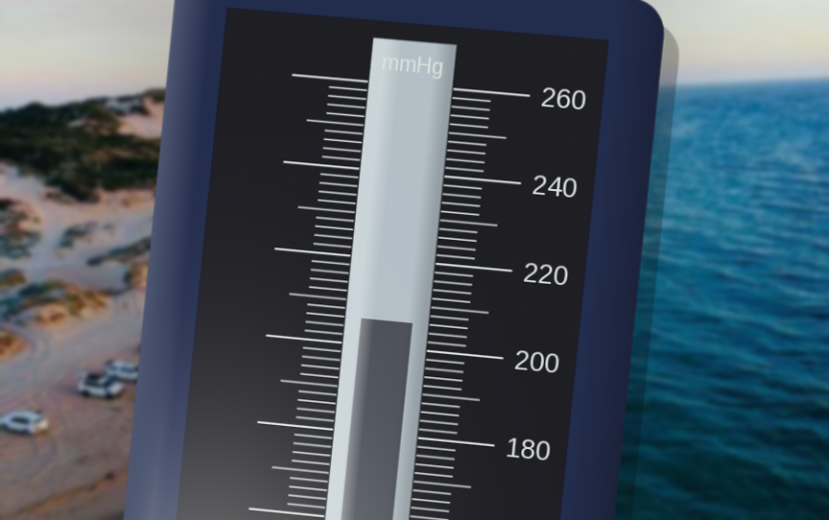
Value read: 206 mmHg
